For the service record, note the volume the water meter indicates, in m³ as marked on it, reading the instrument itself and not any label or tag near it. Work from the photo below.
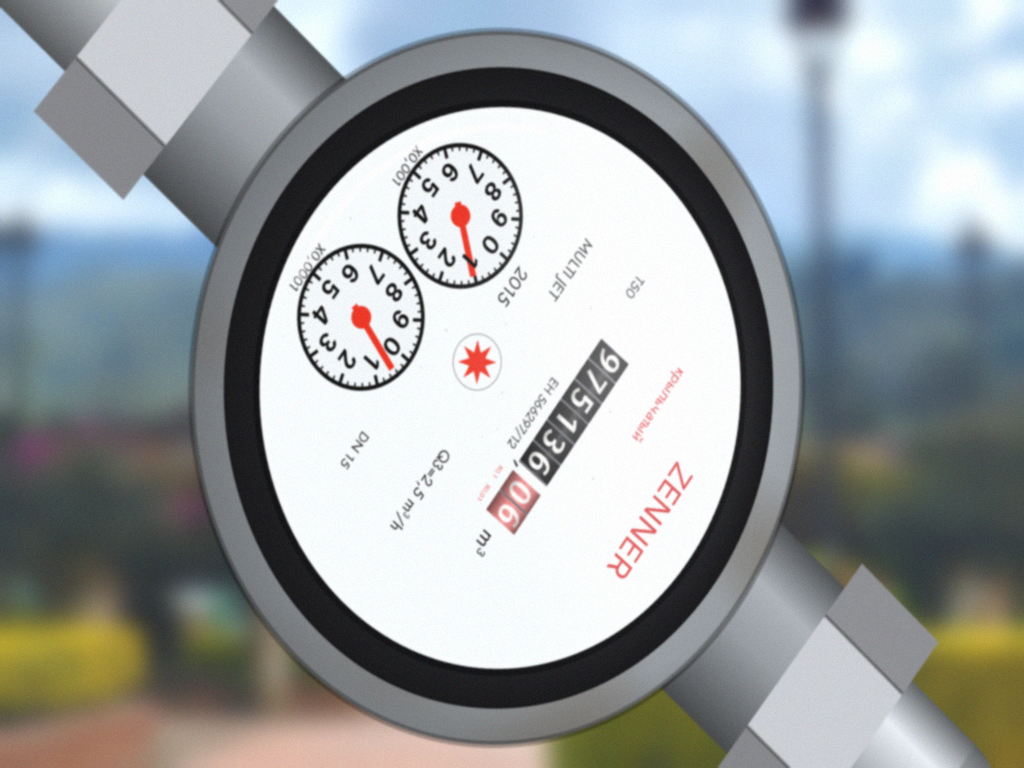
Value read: 975136.0610 m³
